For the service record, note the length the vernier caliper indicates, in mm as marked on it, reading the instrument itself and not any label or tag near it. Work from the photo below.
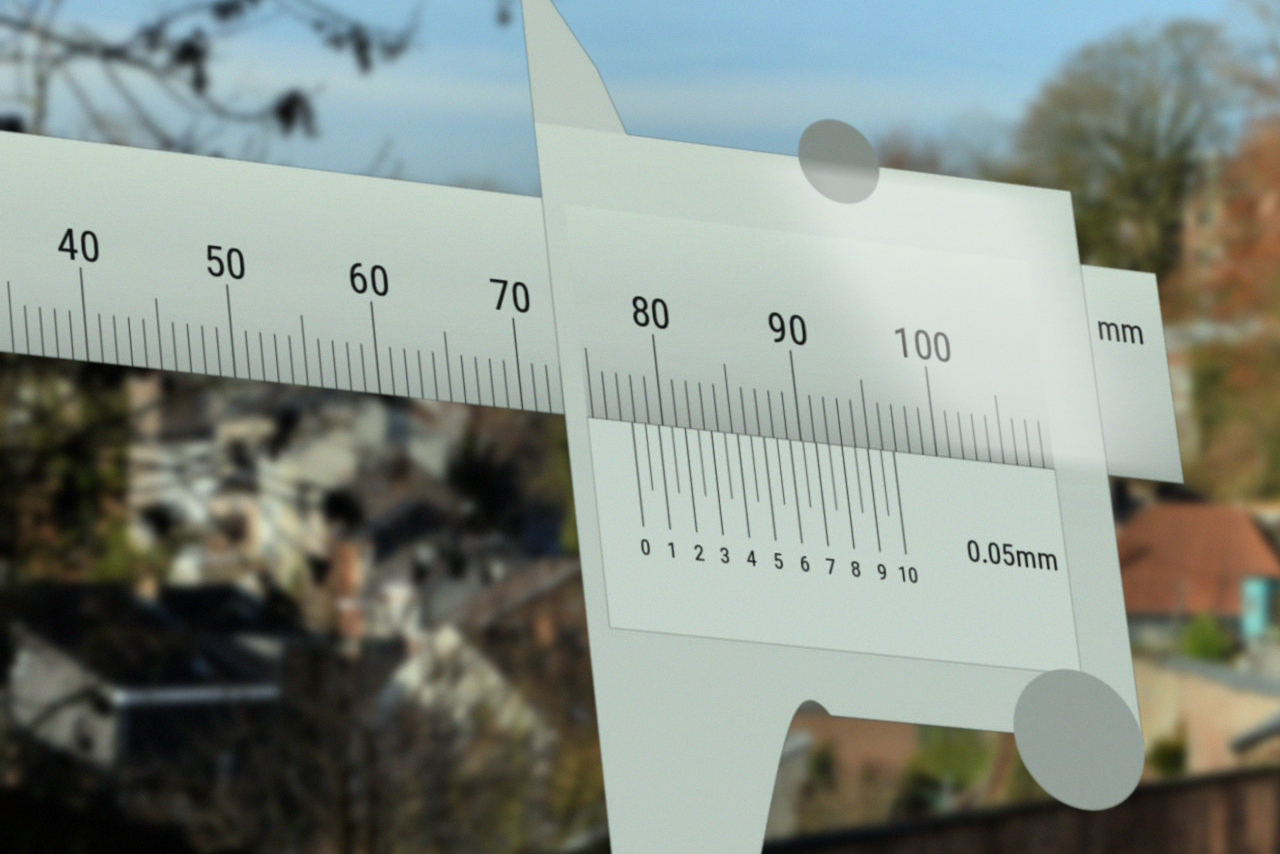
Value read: 77.8 mm
